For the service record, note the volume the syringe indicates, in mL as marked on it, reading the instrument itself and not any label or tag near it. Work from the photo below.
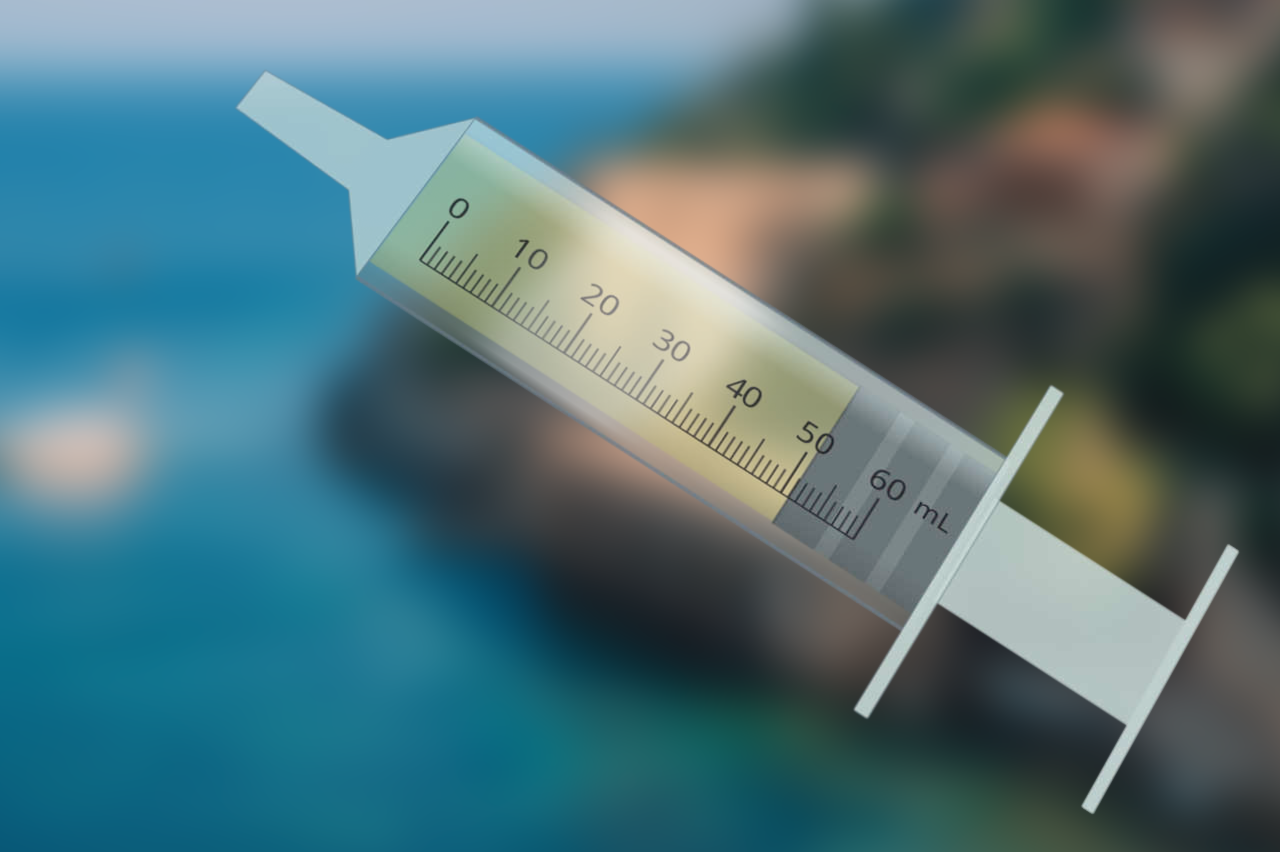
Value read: 51 mL
